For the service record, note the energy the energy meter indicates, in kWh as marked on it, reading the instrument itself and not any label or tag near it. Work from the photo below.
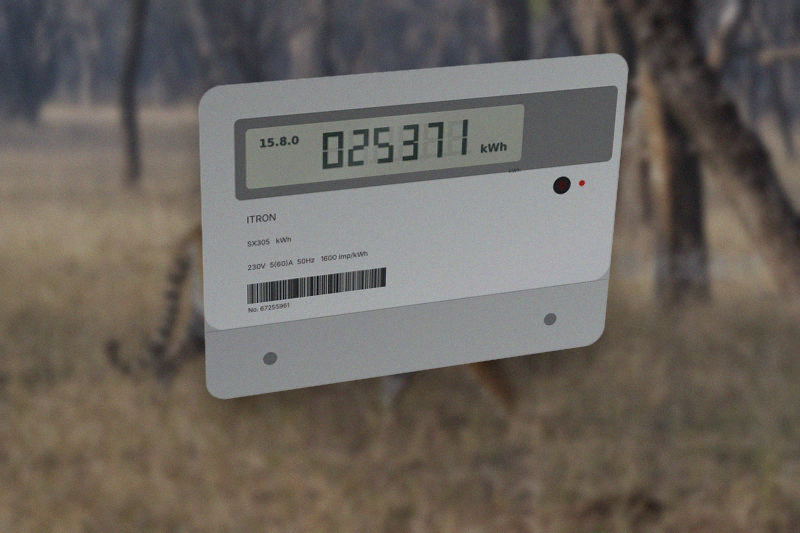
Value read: 25371 kWh
